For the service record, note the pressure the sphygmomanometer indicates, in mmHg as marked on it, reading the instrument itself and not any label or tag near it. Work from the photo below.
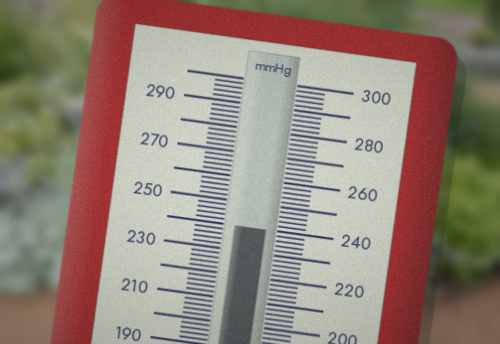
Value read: 240 mmHg
